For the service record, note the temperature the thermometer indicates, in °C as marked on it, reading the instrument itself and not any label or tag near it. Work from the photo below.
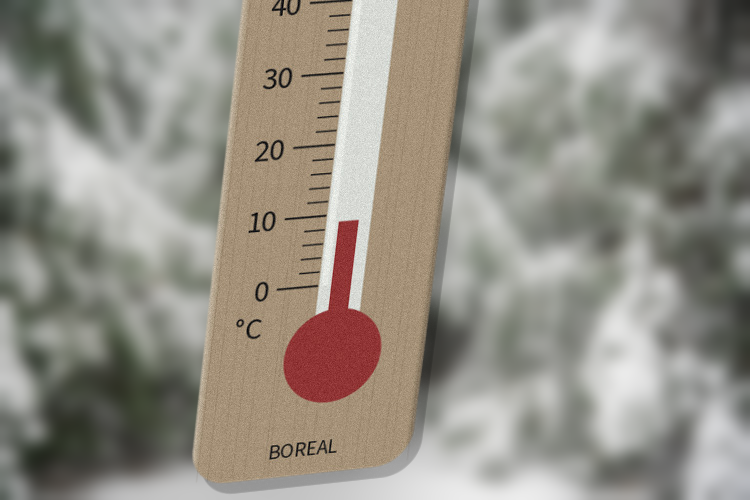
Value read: 9 °C
